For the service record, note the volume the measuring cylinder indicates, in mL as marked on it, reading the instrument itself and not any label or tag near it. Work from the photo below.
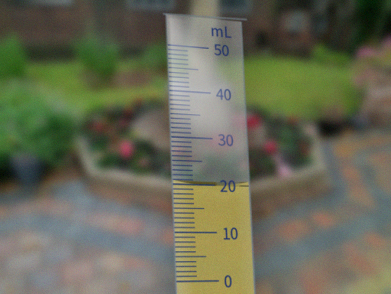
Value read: 20 mL
